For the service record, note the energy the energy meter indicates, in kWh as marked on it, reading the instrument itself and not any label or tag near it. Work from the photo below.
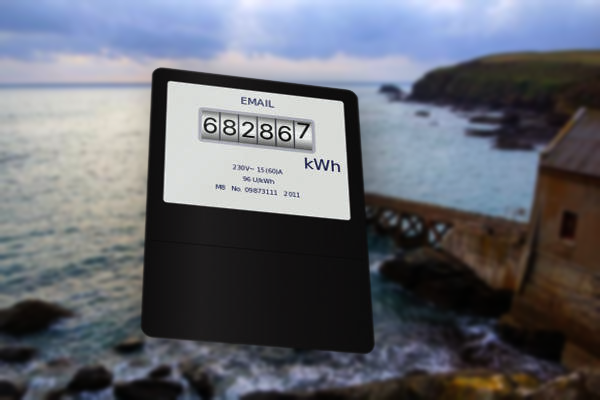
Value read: 682867 kWh
